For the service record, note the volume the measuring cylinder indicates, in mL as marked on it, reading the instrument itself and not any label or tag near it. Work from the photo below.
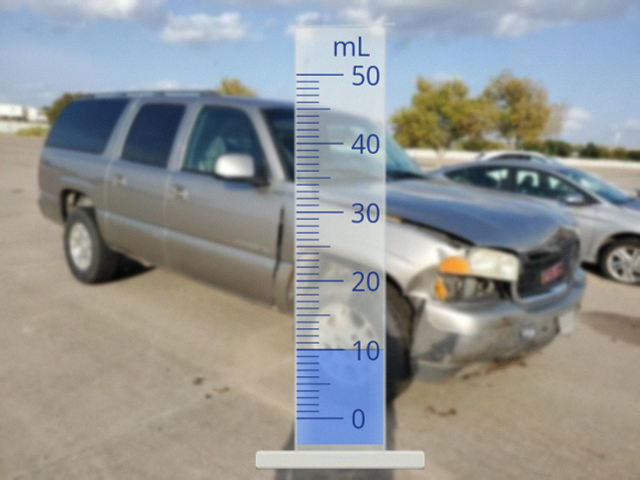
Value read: 10 mL
